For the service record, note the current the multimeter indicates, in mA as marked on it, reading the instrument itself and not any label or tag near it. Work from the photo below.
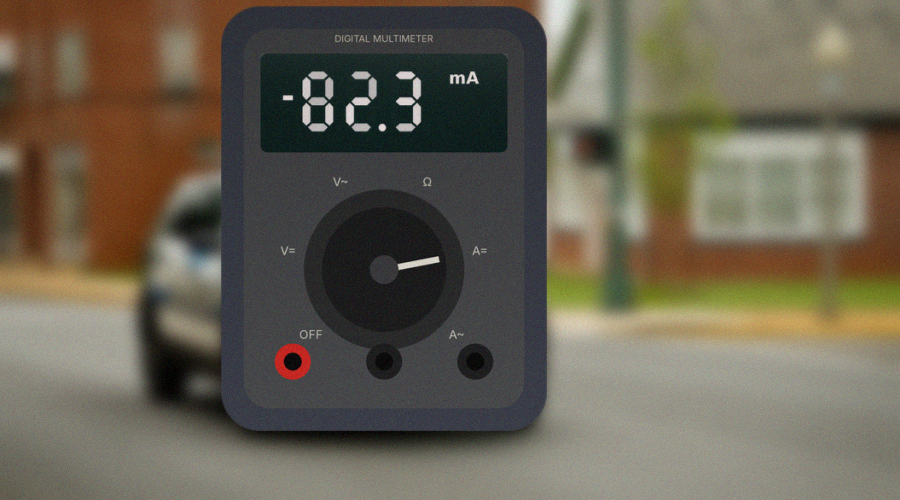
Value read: -82.3 mA
